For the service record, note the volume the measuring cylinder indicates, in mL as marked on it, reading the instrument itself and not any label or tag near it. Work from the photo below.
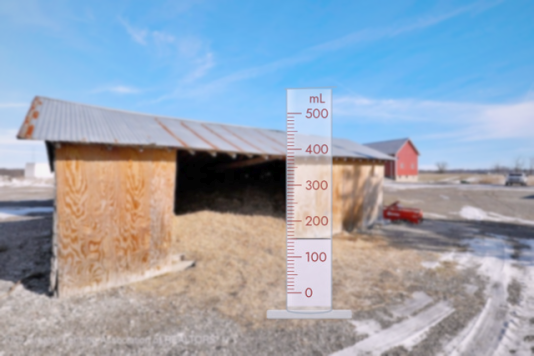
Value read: 150 mL
